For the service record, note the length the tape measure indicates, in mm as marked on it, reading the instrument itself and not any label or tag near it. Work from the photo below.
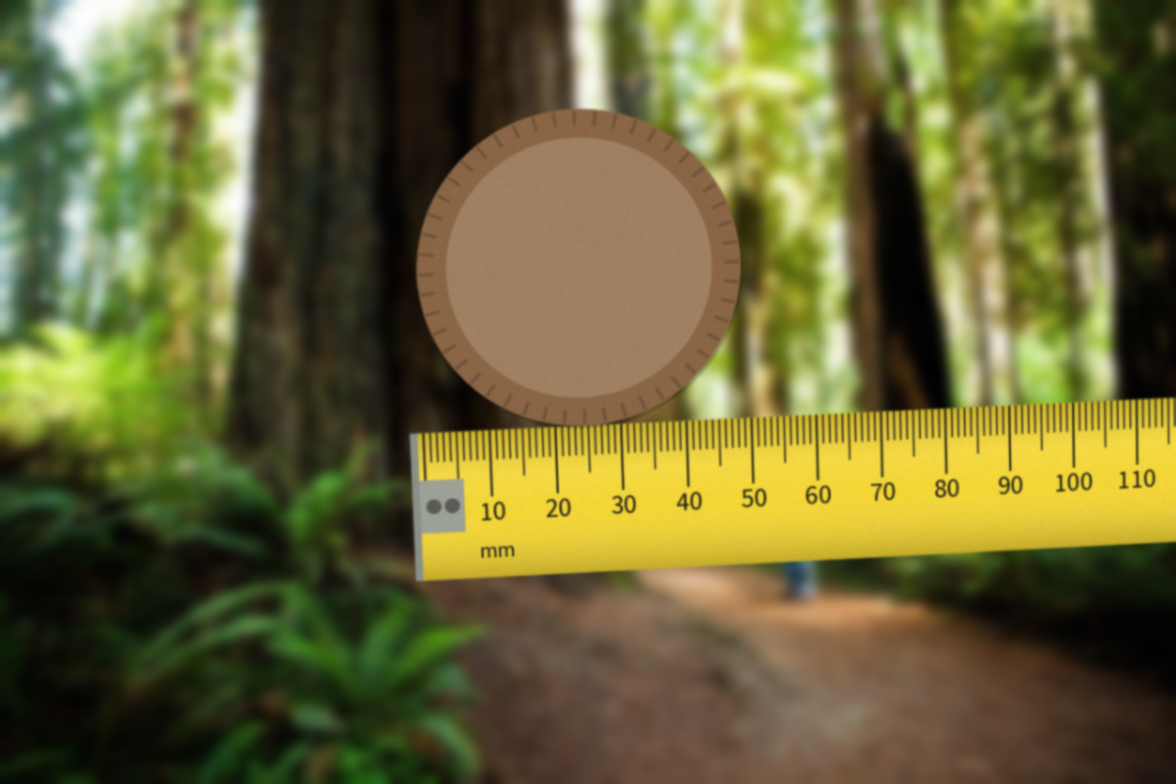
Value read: 49 mm
